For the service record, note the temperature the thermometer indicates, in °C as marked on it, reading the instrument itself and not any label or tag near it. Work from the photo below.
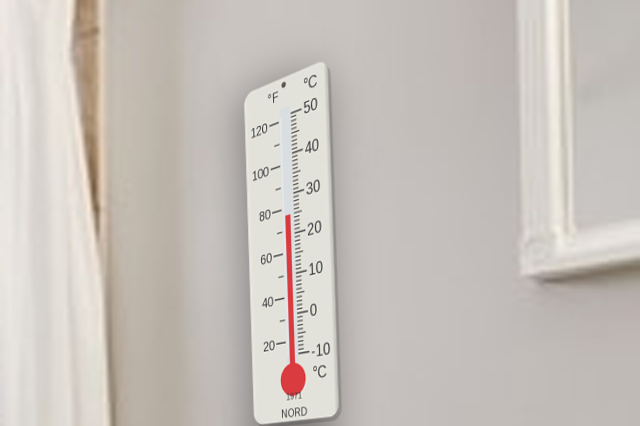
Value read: 25 °C
